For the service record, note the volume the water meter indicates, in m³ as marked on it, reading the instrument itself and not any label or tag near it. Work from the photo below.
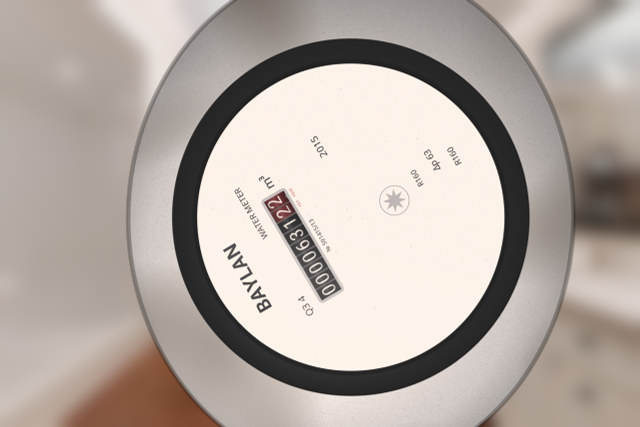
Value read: 631.22 m³
